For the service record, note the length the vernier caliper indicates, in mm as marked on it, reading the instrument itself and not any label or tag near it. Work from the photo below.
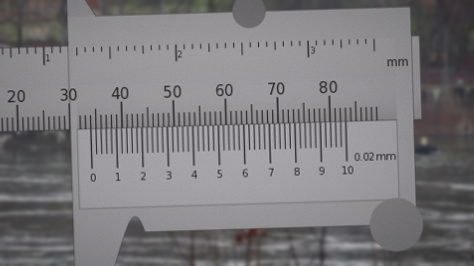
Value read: 34.0 mm
